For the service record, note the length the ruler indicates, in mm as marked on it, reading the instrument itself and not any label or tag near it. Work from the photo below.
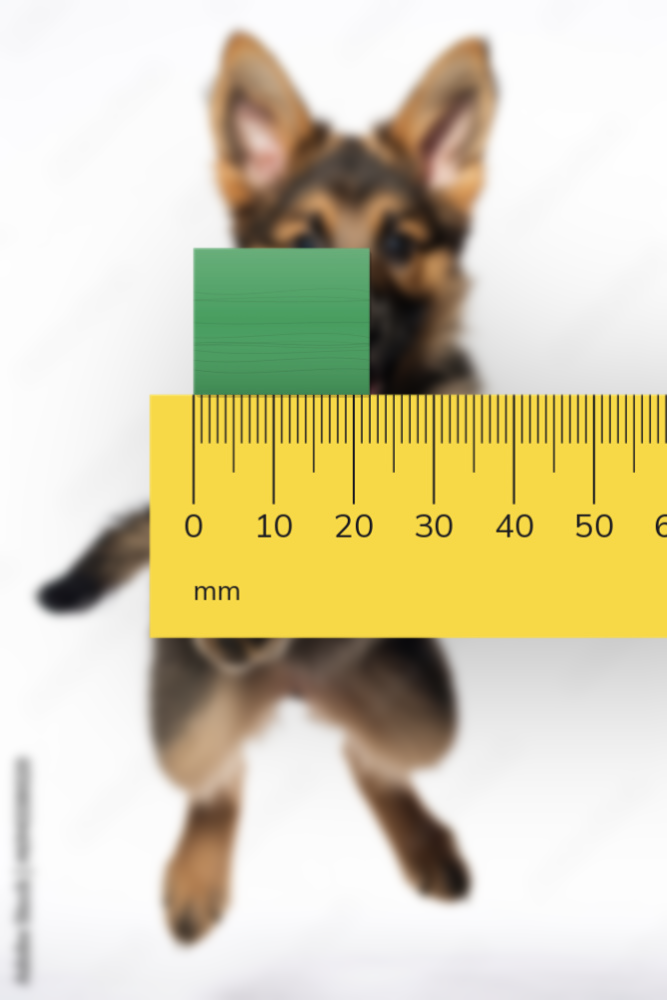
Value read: 22 mm
